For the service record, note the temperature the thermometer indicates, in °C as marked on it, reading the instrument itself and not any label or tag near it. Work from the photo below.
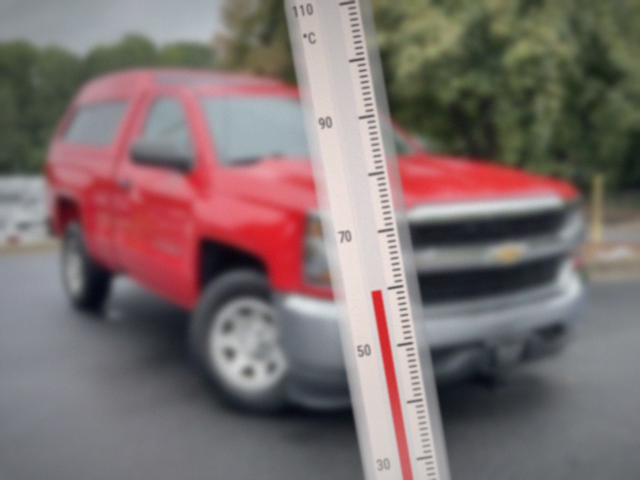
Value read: 60 °C
